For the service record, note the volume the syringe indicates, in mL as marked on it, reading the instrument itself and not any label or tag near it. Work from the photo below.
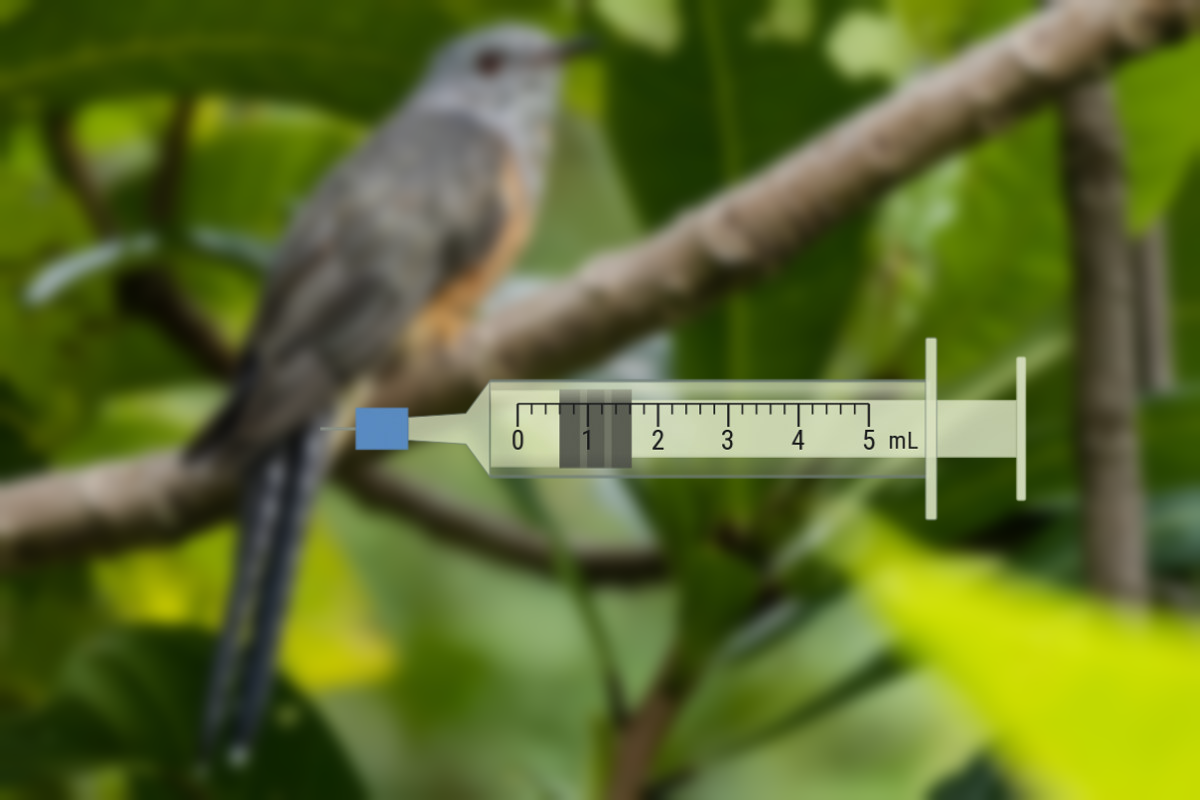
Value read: 0.6 mL
